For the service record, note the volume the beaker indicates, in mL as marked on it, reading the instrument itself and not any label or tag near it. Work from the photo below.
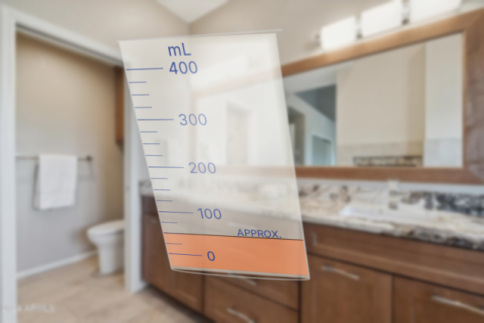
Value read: 50 mL
